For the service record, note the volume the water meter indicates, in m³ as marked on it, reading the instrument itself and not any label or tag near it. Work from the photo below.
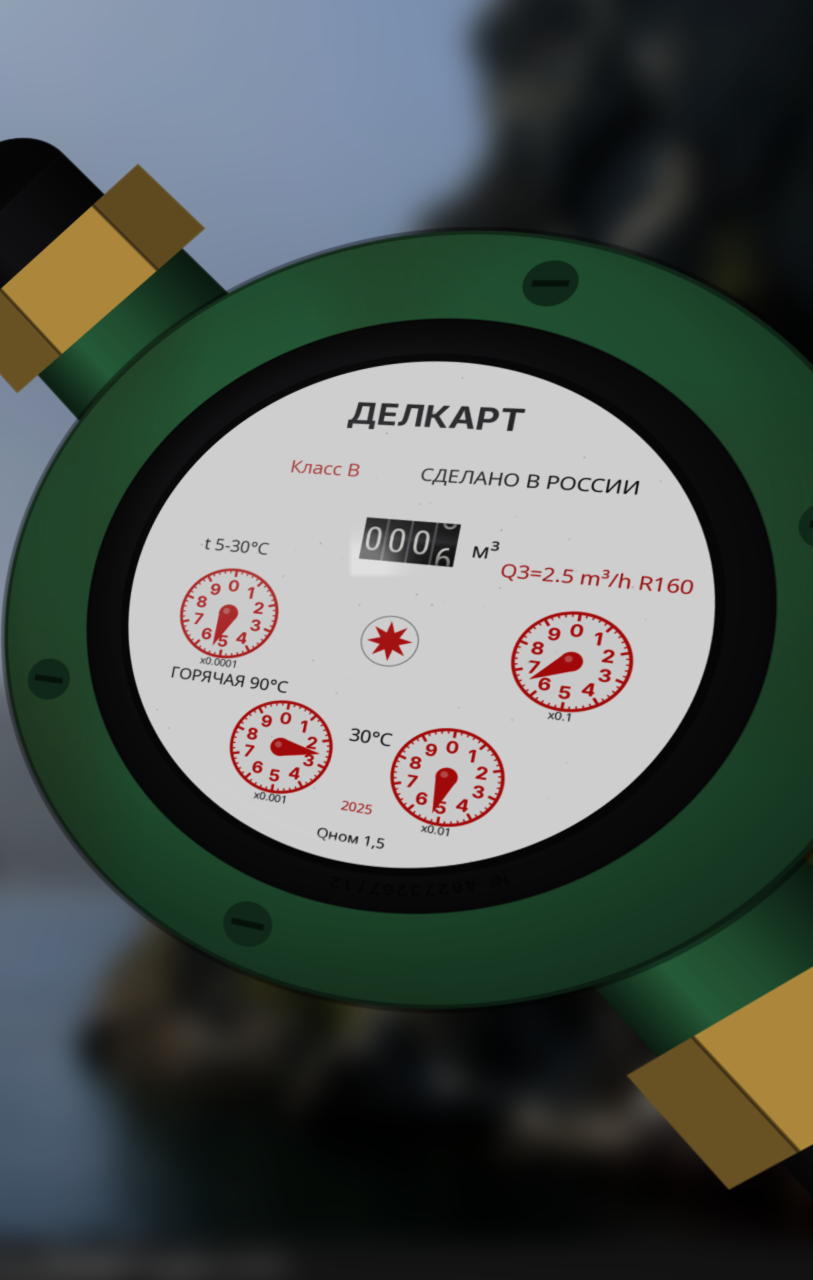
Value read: 5.6525 m³
